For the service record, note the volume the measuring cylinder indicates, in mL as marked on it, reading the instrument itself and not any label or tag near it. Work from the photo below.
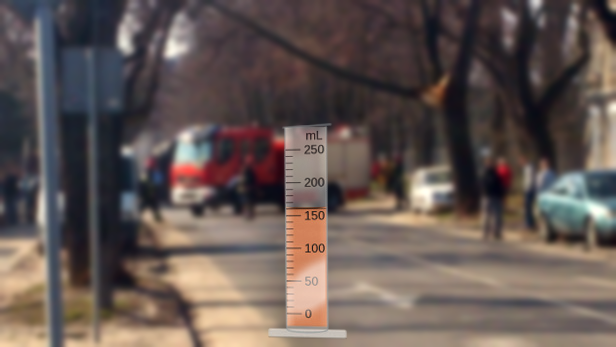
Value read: 160 mL
